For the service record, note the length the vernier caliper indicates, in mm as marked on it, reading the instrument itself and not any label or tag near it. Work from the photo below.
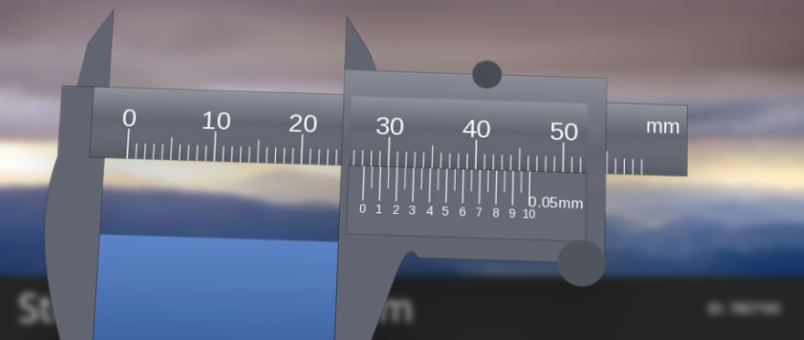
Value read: 27.2 mm
